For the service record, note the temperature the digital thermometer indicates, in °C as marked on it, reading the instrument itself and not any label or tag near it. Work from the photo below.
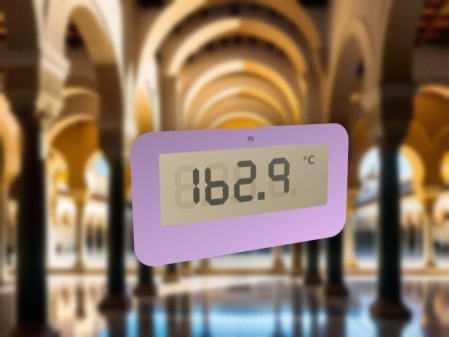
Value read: 162.9 °C
